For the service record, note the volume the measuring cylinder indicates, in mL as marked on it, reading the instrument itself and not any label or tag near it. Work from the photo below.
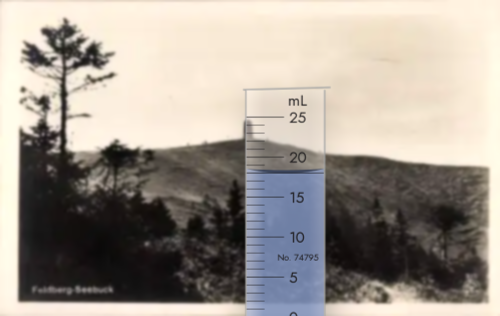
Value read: 18 mL
